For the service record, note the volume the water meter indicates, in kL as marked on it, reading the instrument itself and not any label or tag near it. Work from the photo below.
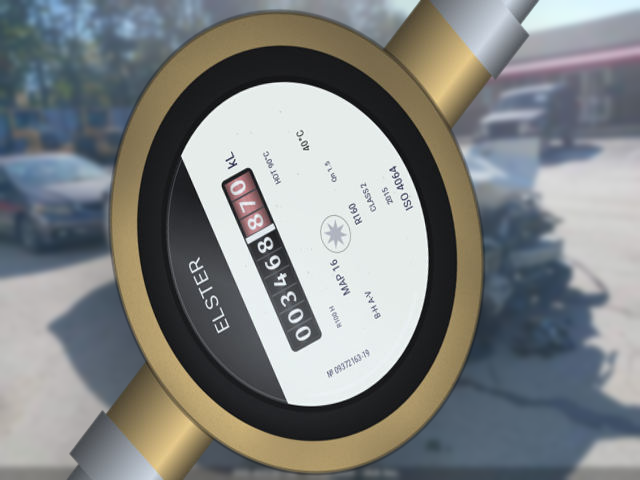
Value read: 3468.870 kL
